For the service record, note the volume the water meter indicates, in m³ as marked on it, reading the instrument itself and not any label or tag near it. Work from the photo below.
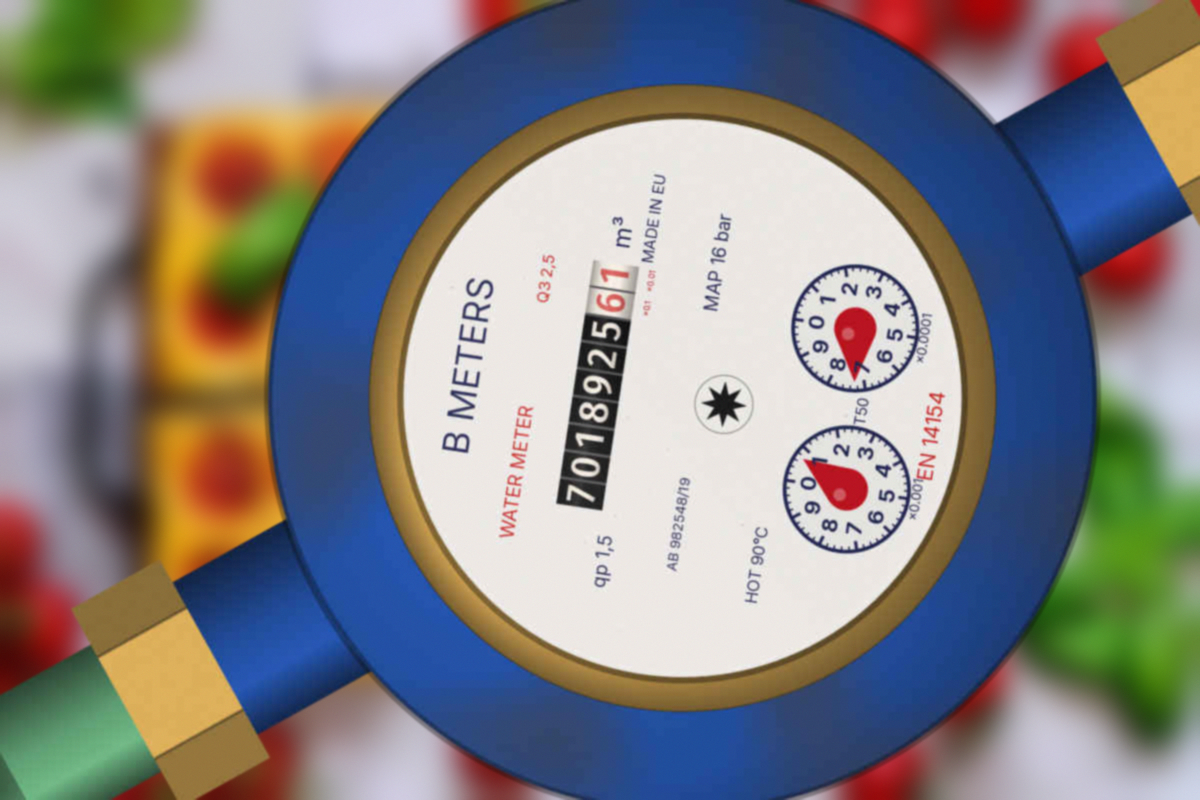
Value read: 7018925.6107 m³
